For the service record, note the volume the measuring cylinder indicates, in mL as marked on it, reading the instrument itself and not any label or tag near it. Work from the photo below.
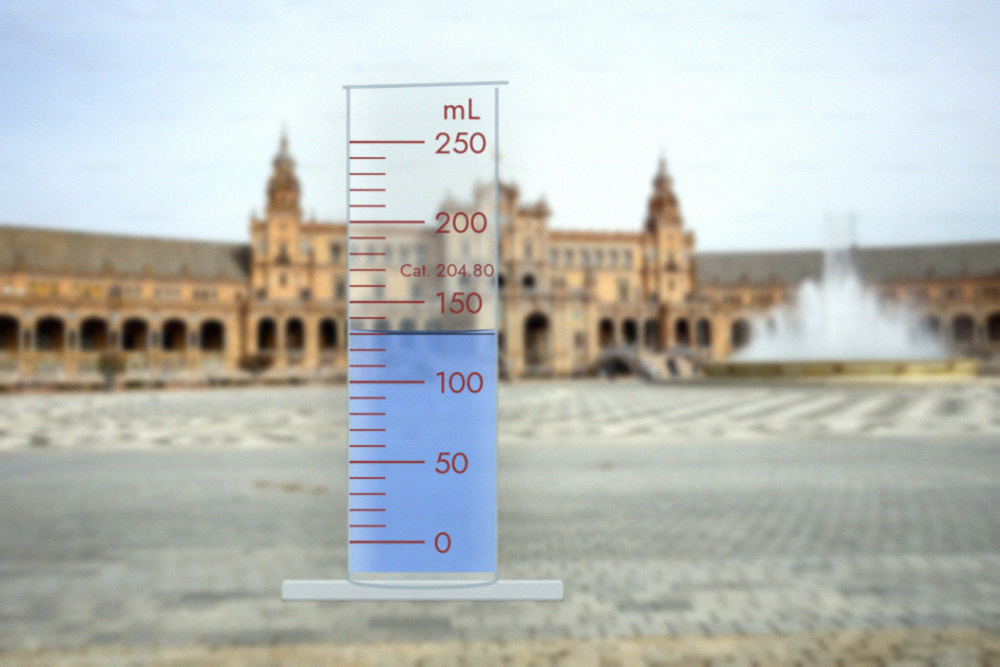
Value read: 130 mL
